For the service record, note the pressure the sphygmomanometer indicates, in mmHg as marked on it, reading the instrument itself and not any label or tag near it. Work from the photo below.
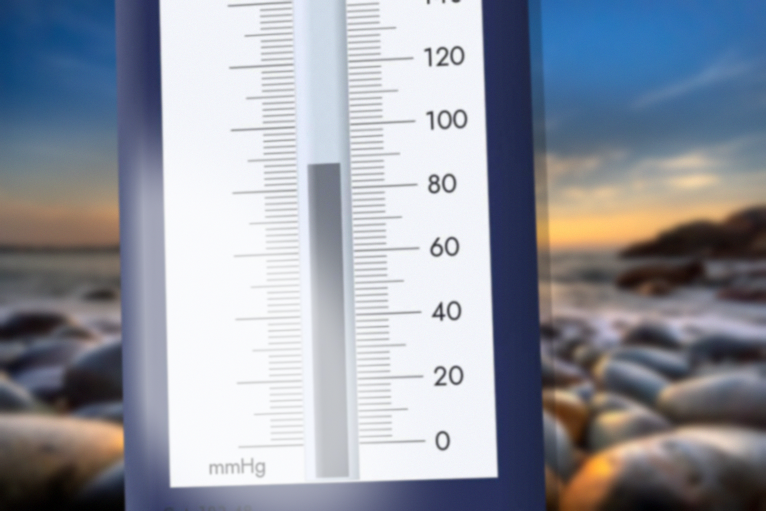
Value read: 88 mmHg
